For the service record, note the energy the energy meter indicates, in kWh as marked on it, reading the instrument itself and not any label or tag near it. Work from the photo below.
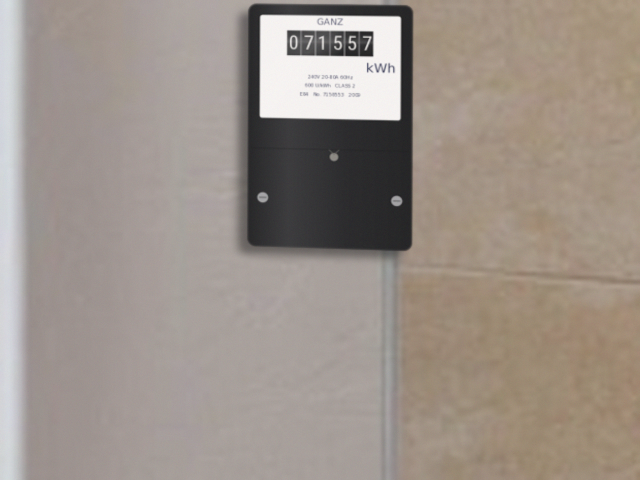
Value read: 71557 kWh
